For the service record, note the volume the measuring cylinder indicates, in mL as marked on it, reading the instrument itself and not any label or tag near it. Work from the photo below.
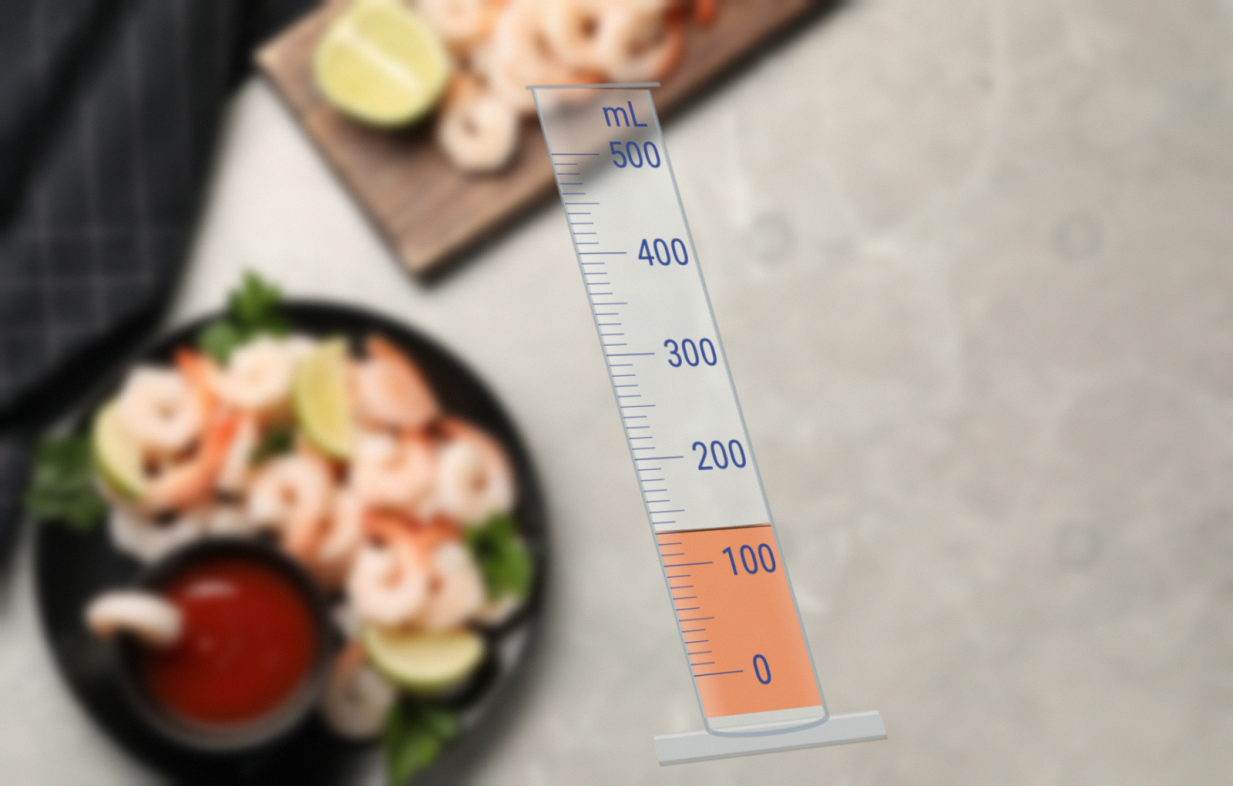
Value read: 130 mL
